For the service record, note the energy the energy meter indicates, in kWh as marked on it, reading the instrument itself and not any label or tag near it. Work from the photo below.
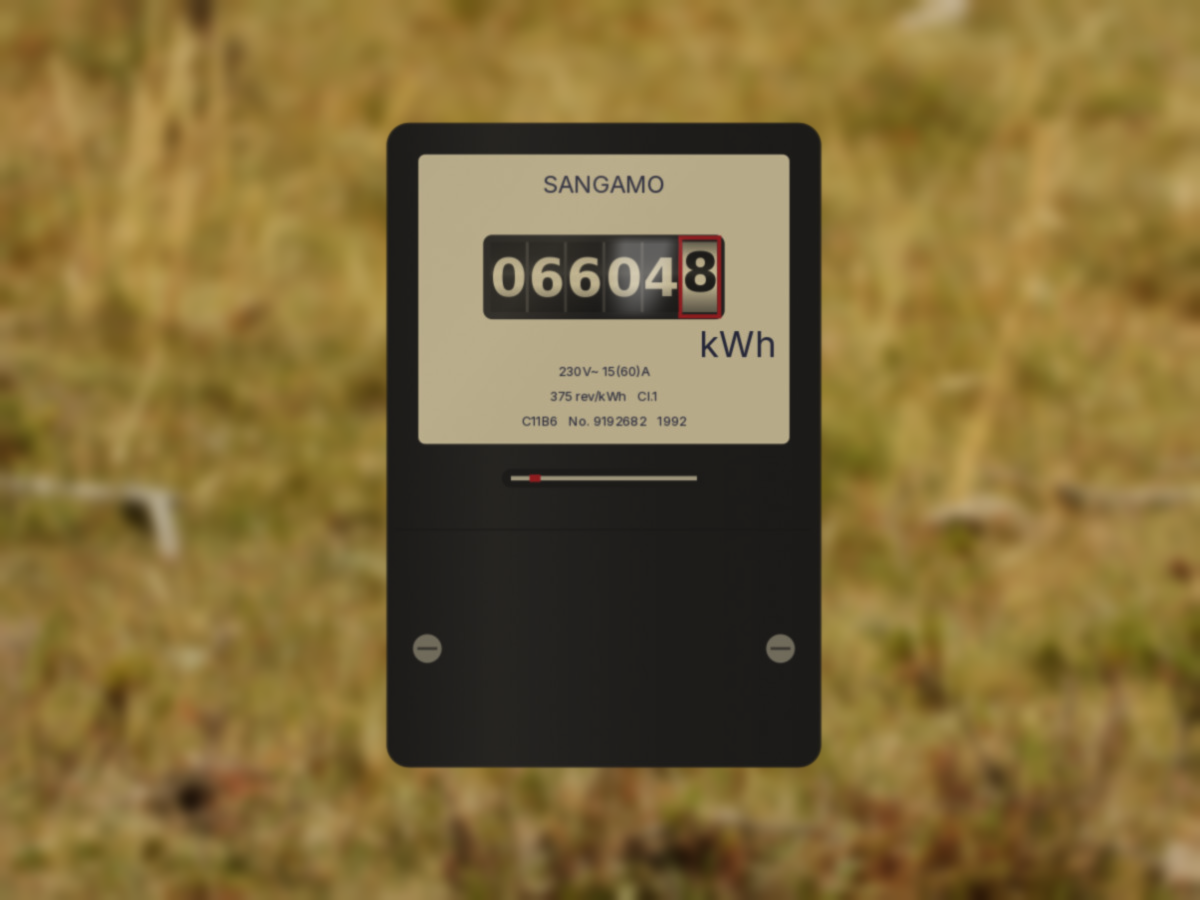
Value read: 6604.8 kWh
